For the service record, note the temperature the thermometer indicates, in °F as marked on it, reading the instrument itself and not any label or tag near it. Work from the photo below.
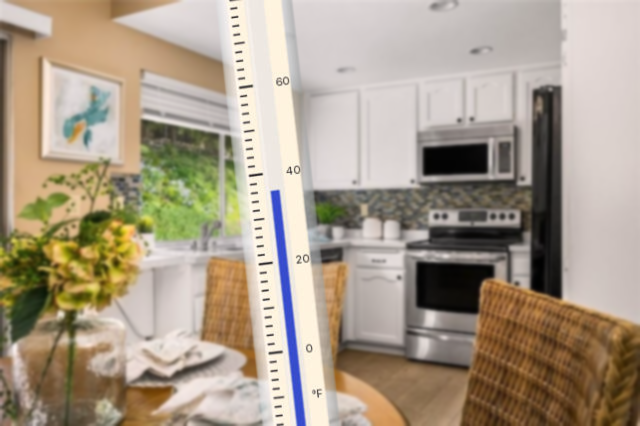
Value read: 36 °F
